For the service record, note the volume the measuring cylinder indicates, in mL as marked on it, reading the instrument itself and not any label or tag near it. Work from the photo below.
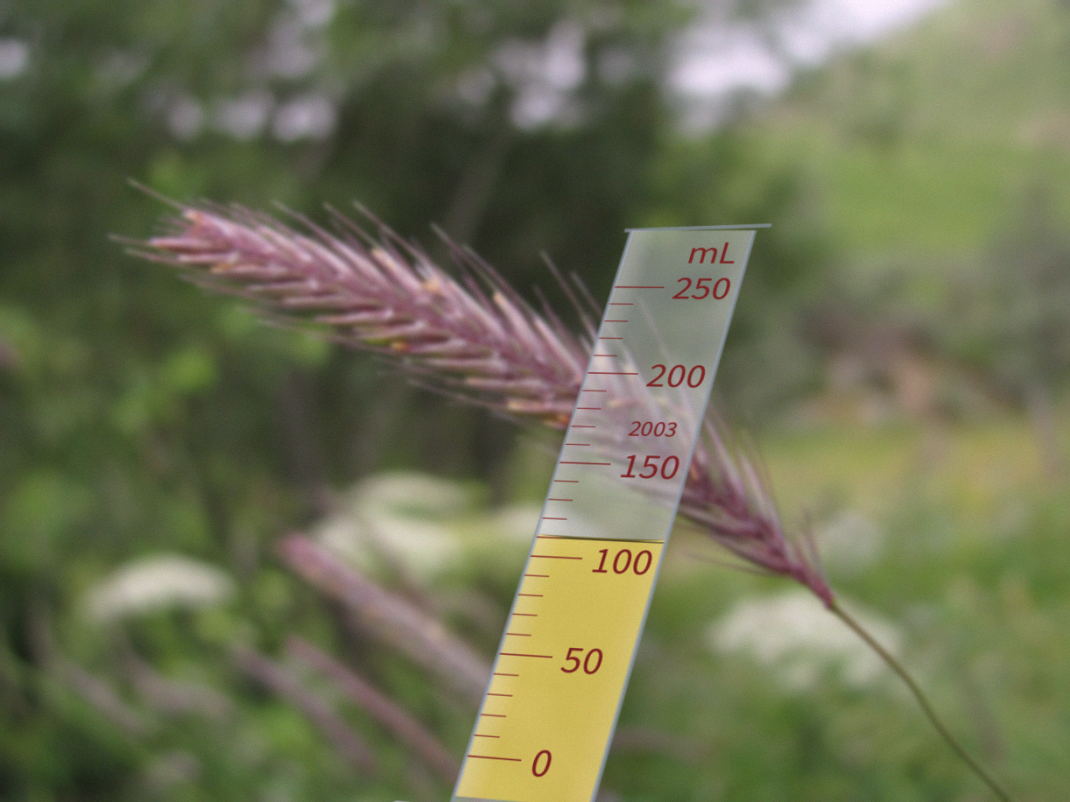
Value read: 110 mL
